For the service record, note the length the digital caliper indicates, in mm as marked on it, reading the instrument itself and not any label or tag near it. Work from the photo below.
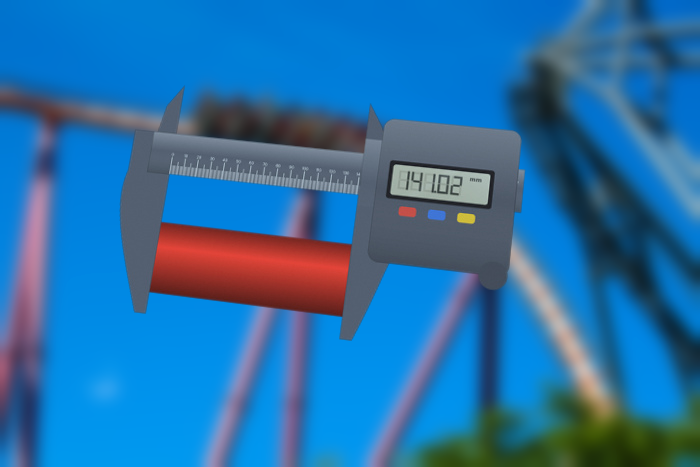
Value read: 141.02 mm
